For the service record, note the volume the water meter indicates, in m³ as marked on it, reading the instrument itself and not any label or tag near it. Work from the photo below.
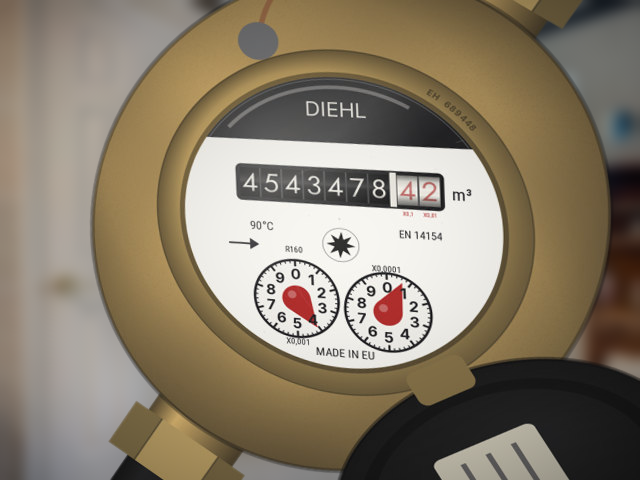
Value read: 4543478.4240 m³
